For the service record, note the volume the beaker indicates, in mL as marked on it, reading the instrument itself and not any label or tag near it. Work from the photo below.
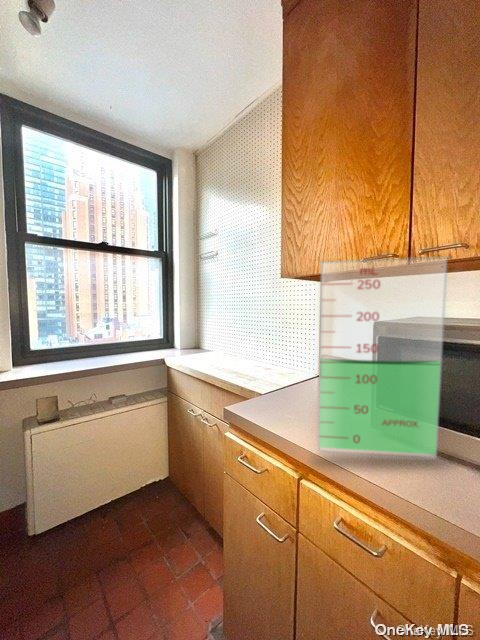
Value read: 125 mL
